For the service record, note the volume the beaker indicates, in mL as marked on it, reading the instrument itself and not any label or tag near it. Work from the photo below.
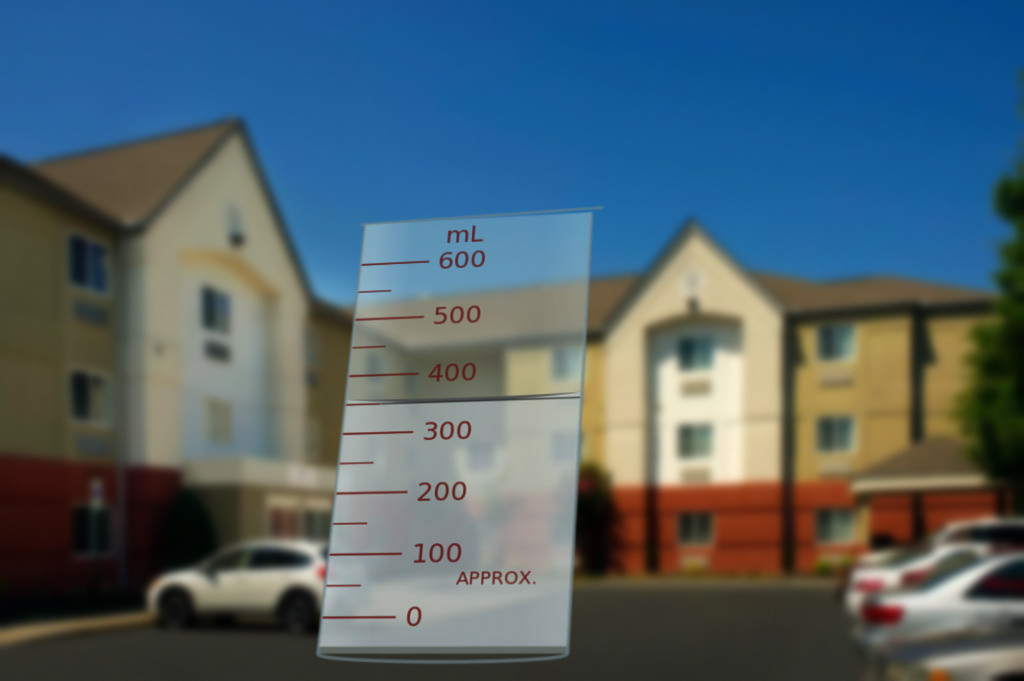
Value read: 350 mL
